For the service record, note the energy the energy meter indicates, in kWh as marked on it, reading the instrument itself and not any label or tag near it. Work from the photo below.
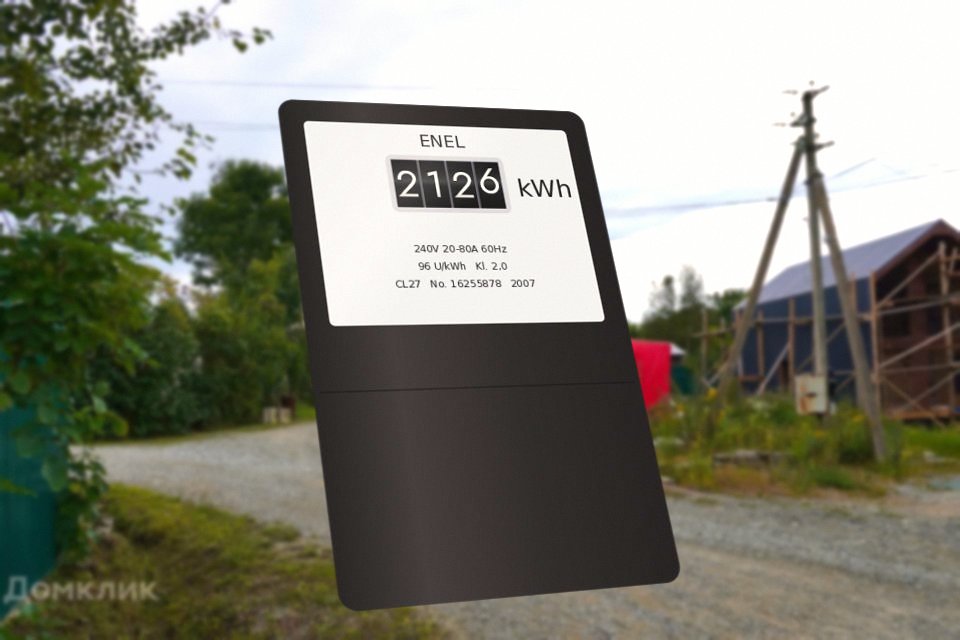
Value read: 2126 kWh
